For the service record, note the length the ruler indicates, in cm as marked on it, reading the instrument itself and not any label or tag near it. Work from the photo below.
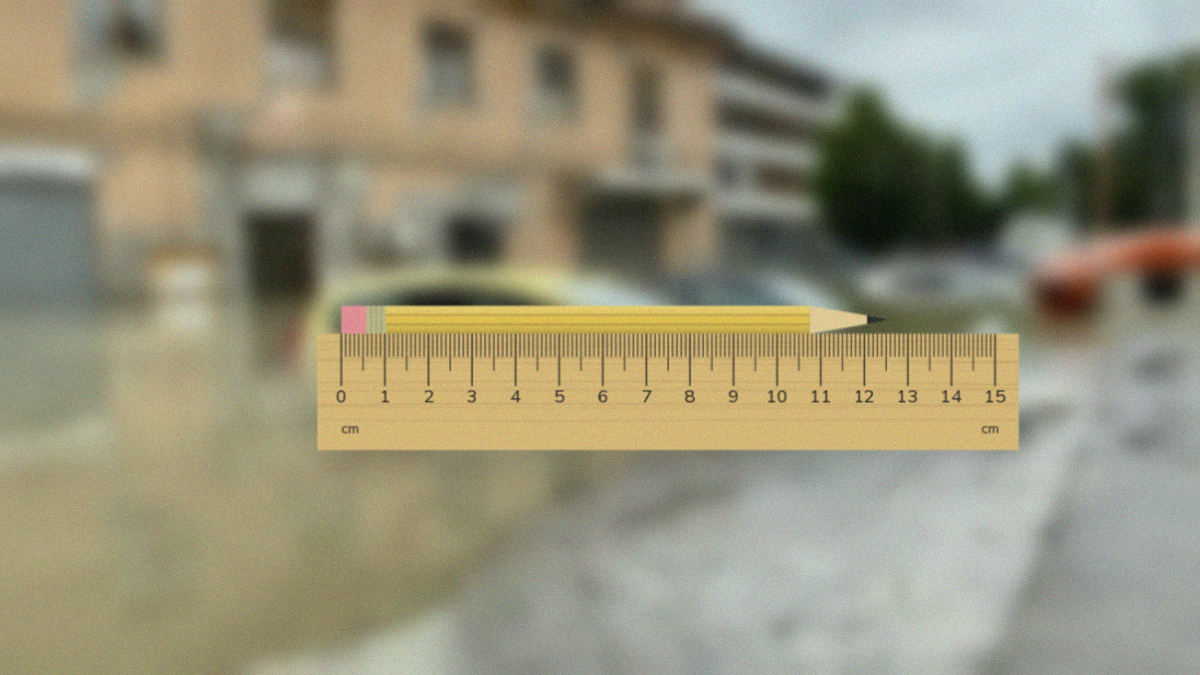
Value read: 12.5 cm
